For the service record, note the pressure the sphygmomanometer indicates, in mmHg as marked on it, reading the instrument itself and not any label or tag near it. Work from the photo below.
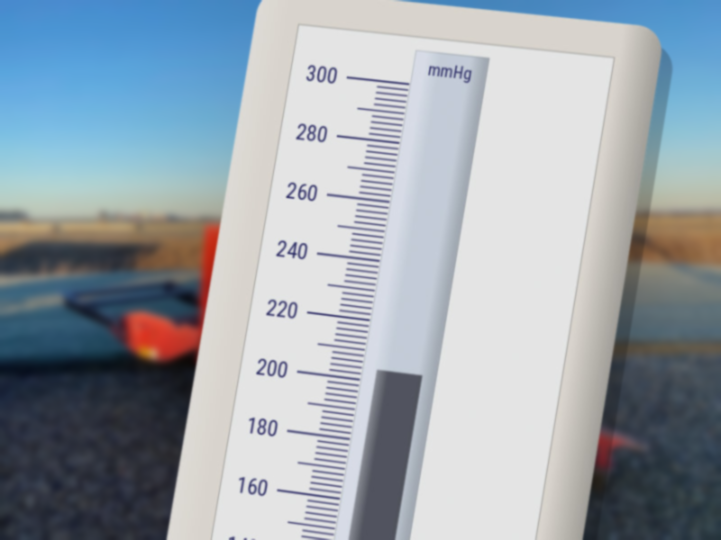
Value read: 204 mmHg
